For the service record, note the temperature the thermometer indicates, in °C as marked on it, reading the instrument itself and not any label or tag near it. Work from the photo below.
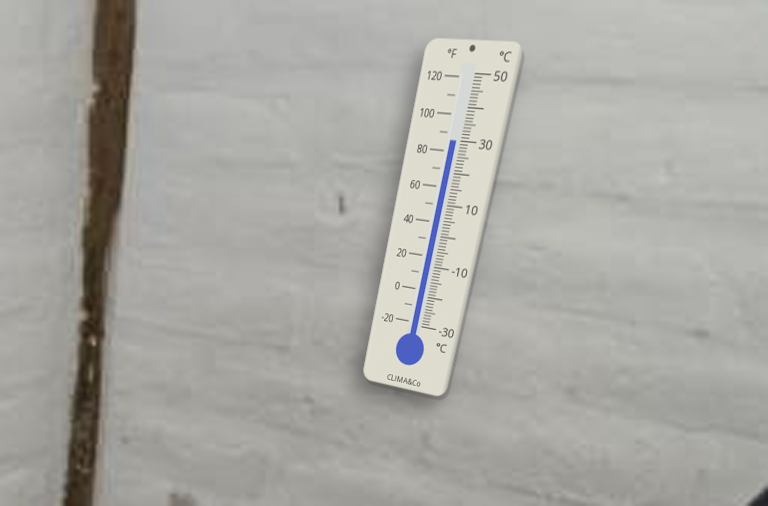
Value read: 30 °C
